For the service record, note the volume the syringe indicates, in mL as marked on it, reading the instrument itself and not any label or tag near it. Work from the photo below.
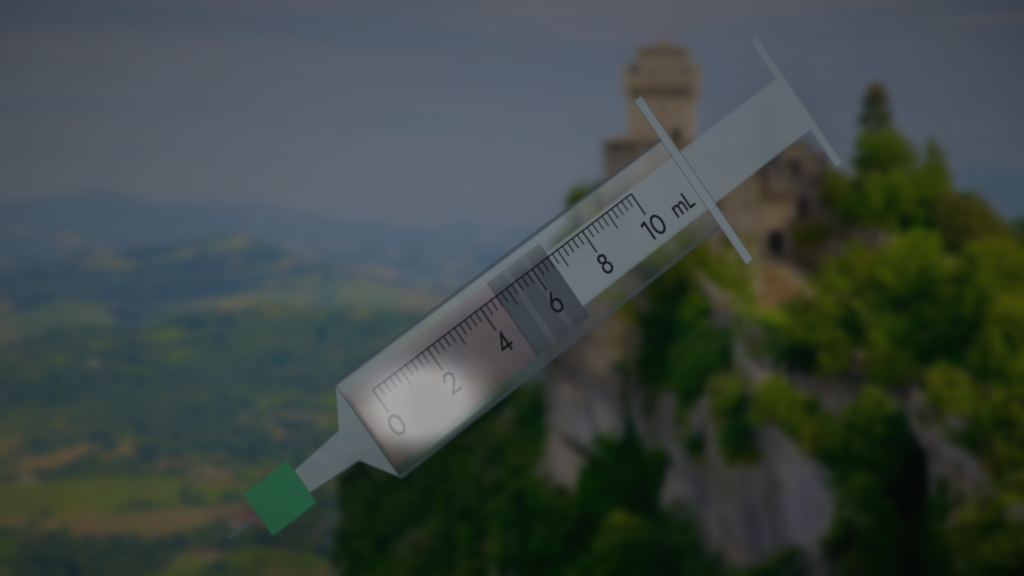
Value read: 4.6 mL
